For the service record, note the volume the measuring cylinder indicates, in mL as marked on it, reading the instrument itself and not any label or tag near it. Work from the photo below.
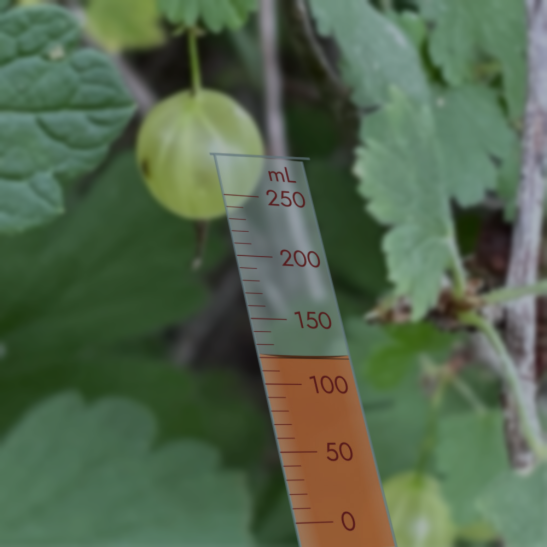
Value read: 120 mL
